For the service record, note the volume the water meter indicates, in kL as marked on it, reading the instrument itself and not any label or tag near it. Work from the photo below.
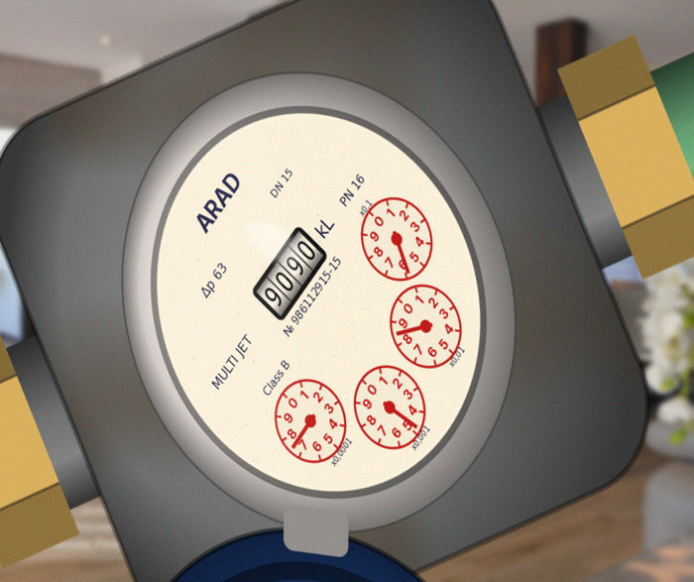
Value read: 9090.5847 kL
